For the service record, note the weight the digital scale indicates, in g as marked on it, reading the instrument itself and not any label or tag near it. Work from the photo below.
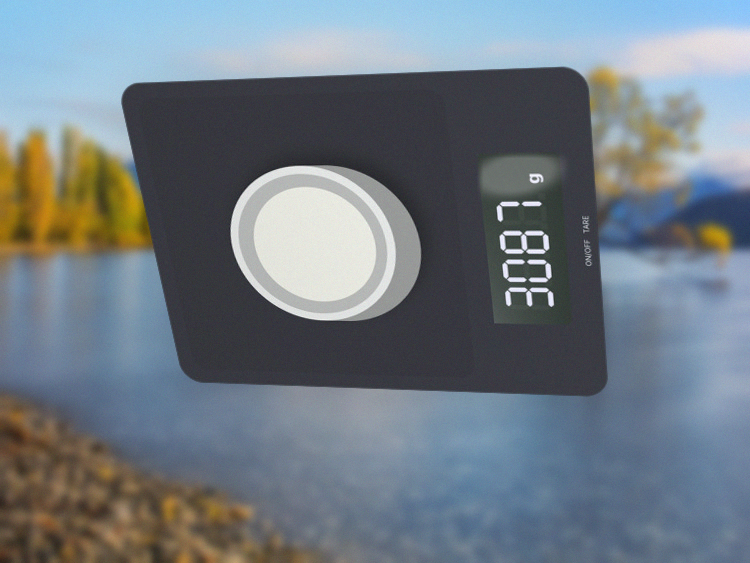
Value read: 3087 g
